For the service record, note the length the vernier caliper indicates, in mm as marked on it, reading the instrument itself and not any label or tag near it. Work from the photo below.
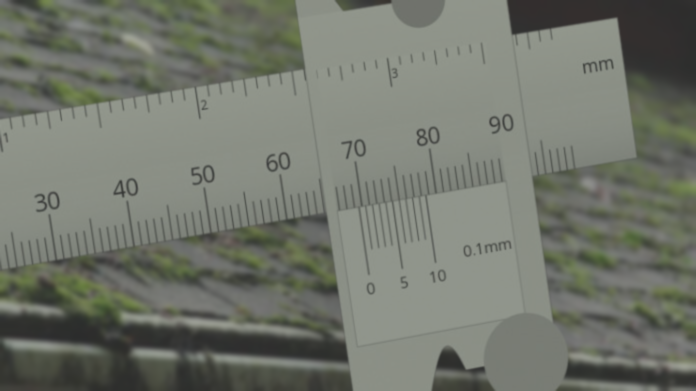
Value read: 69.6 mm
